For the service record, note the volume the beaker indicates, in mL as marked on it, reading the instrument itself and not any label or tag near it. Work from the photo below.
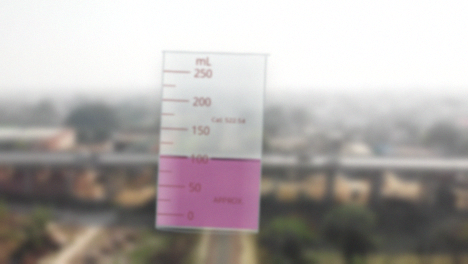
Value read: 100 mL
